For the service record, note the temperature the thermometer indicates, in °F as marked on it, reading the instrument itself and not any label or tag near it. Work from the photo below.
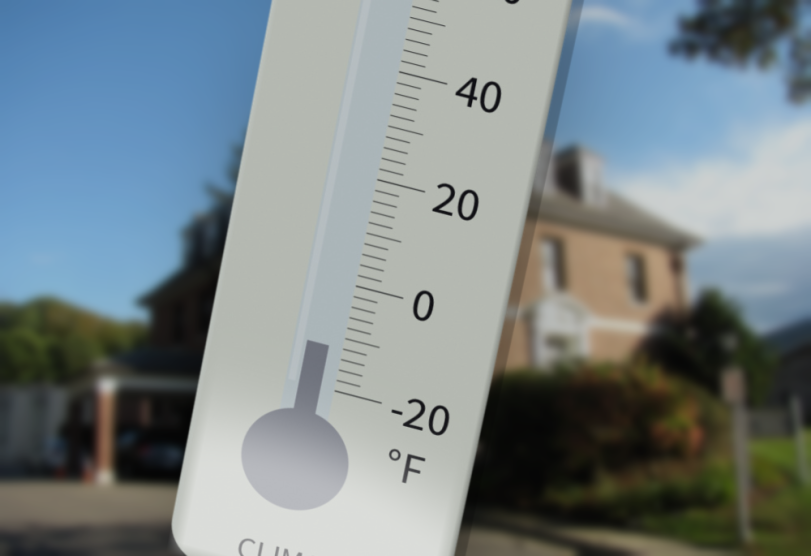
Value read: -12 °F
